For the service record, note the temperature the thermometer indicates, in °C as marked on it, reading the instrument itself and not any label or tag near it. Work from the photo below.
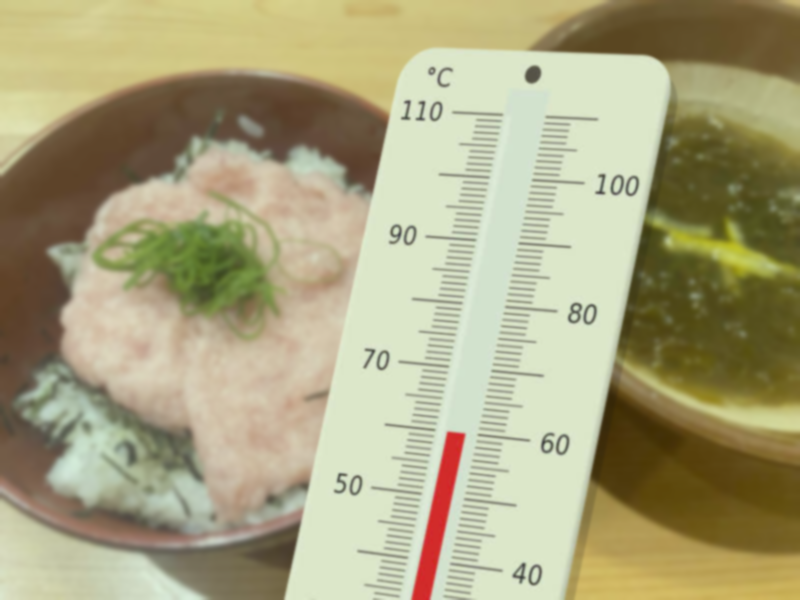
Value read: 60 °C
